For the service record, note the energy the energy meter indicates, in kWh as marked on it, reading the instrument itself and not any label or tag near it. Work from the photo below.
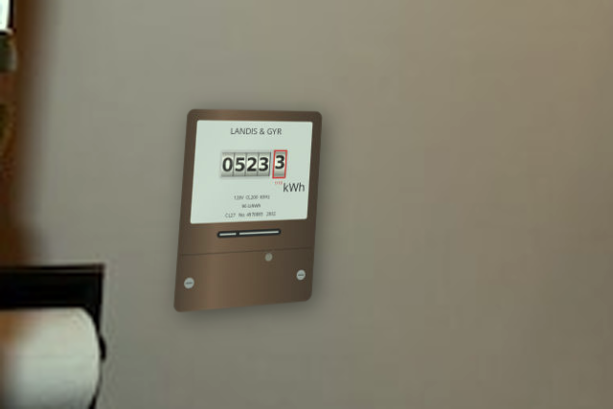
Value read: 523.3 kWh
